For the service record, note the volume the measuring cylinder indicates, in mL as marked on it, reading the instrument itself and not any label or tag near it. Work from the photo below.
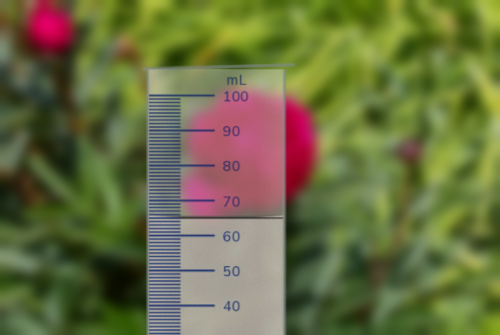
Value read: 65 mL
